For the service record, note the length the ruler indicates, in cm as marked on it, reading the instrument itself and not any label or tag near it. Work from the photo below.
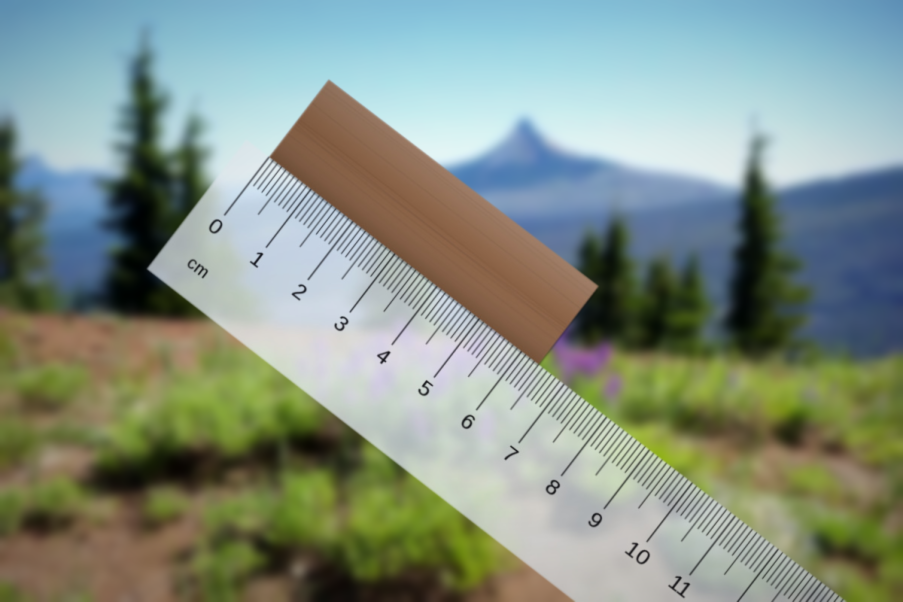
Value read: 6.4 cm
